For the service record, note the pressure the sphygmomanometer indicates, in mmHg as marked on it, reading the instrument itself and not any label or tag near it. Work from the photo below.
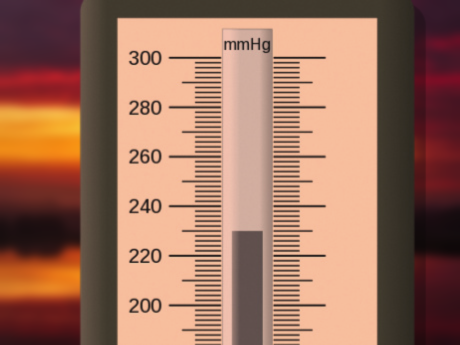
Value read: 230 mmHg
